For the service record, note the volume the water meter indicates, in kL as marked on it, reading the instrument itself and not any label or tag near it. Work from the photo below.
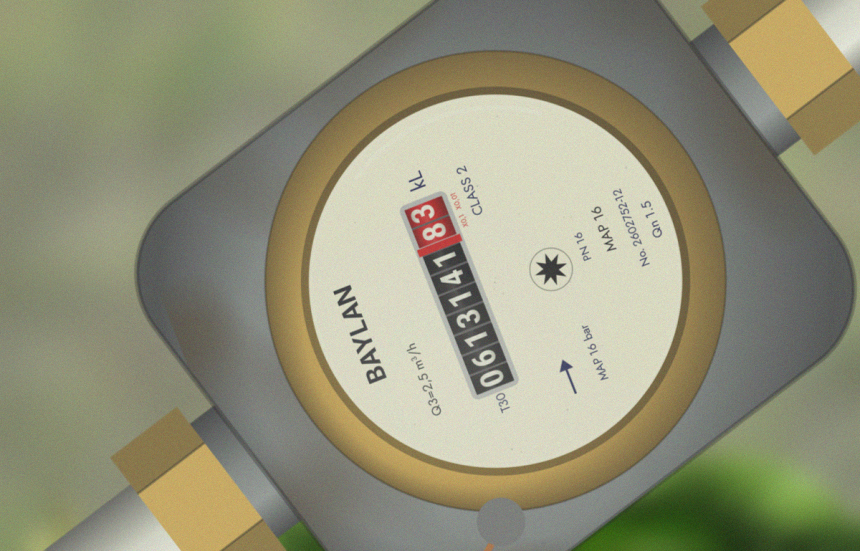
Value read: 613141.83 kL
